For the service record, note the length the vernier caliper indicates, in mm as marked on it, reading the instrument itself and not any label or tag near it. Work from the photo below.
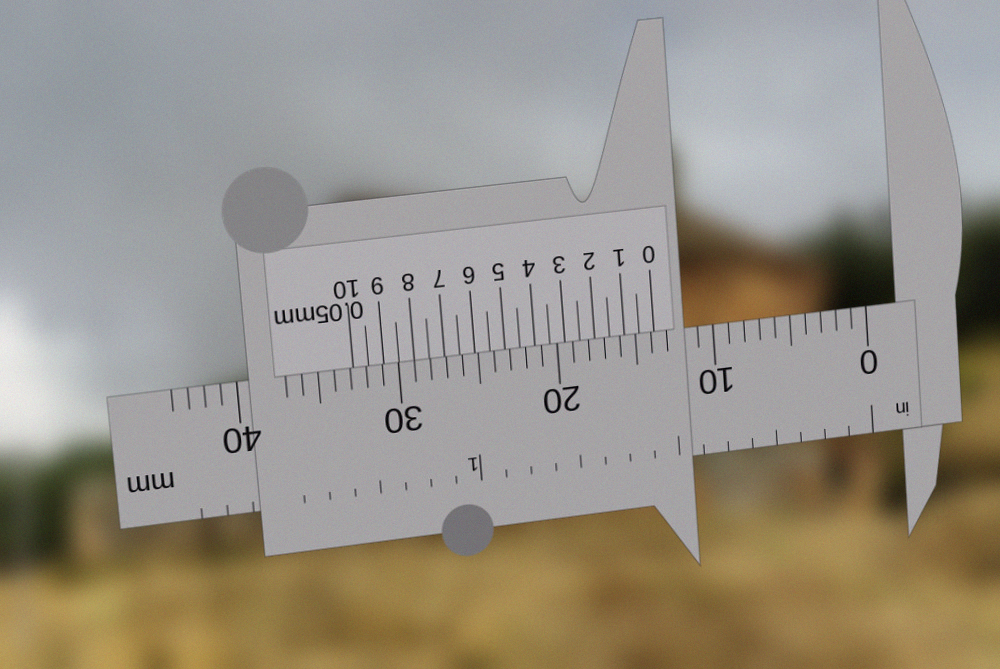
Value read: 13.8 mm
